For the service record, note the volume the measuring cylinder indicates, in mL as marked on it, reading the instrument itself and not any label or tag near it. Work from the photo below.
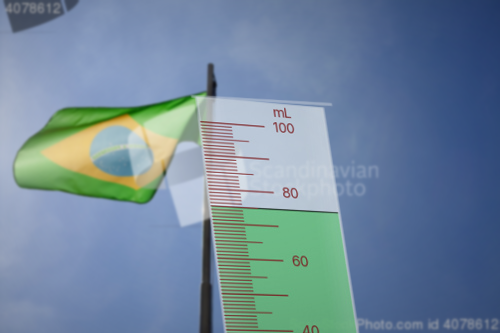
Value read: 75 mL
